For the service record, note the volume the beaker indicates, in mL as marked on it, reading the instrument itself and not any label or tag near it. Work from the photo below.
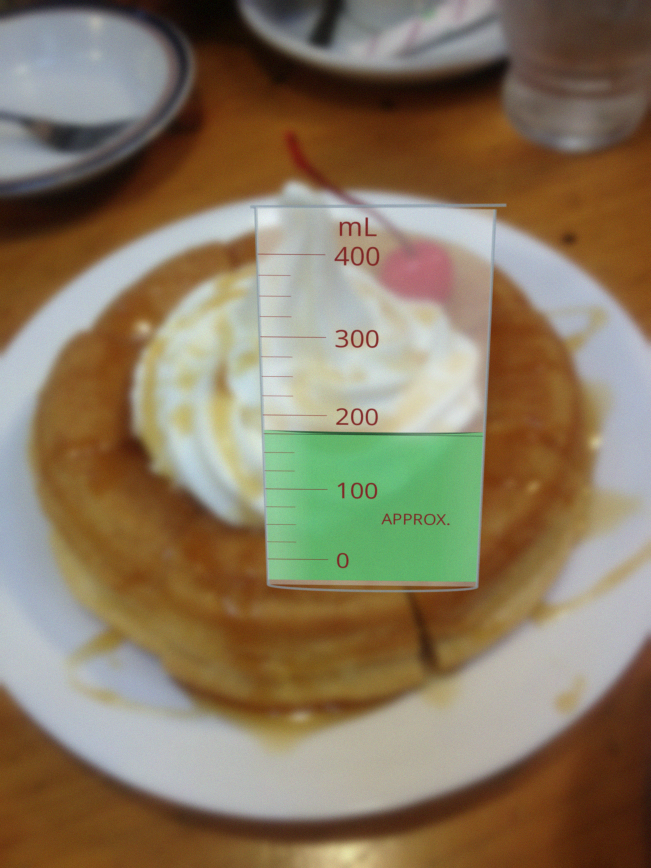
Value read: 175 mL
